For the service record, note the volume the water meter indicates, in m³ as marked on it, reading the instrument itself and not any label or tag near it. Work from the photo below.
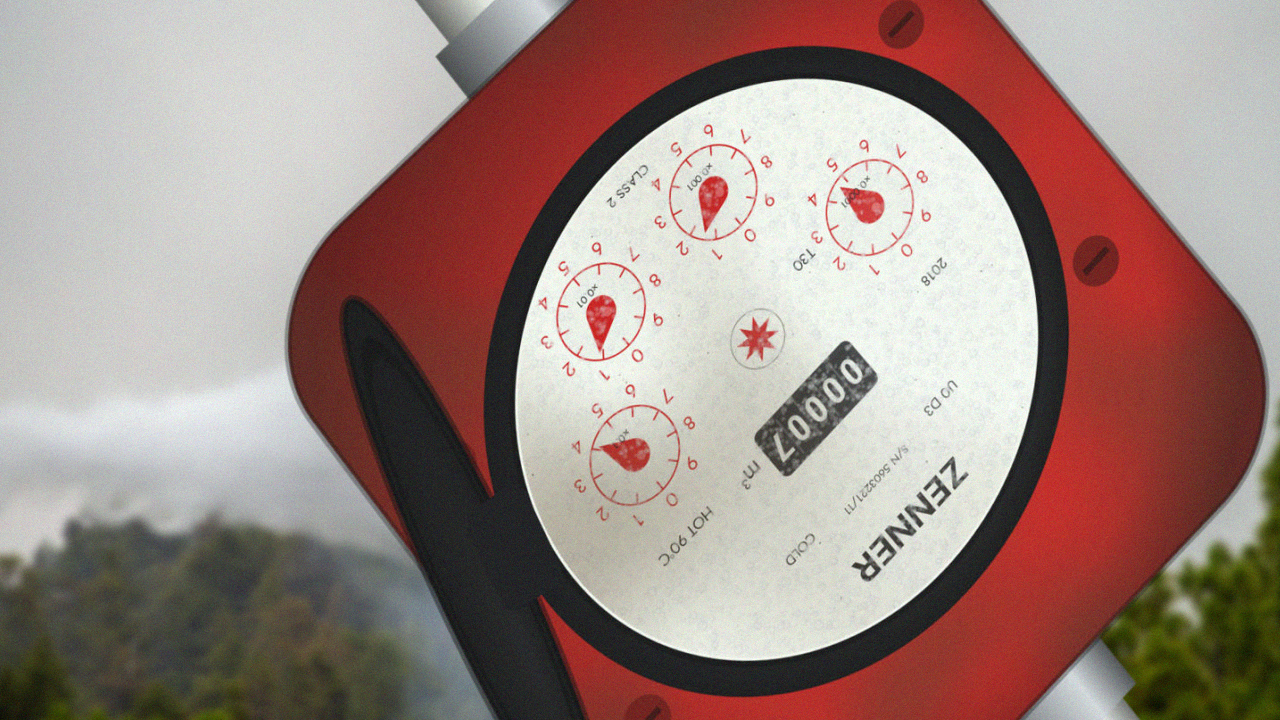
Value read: 7.4114 m³
